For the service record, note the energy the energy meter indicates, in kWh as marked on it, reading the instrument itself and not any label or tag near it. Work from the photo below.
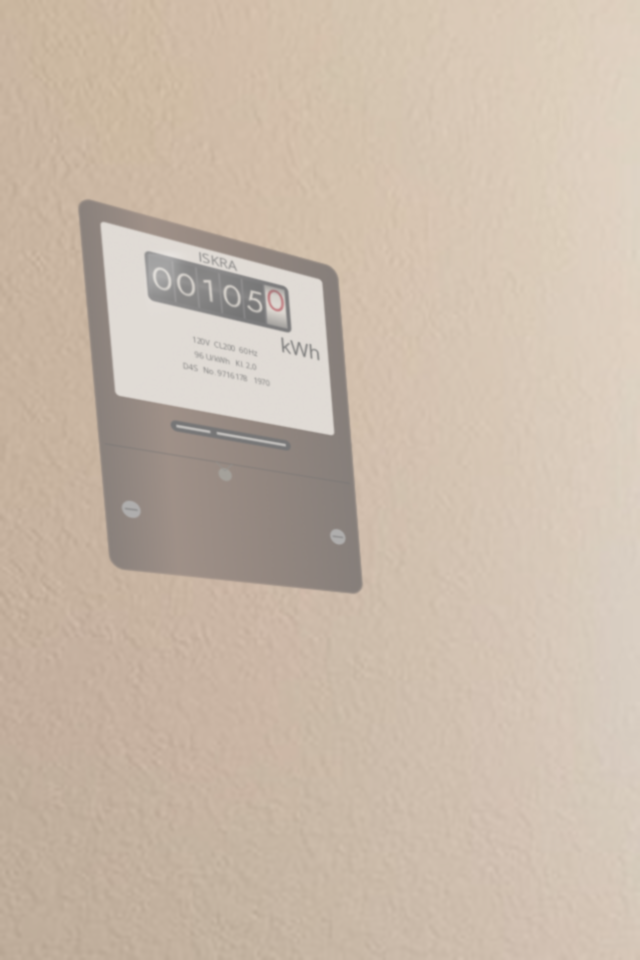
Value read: 105.0 kWh
